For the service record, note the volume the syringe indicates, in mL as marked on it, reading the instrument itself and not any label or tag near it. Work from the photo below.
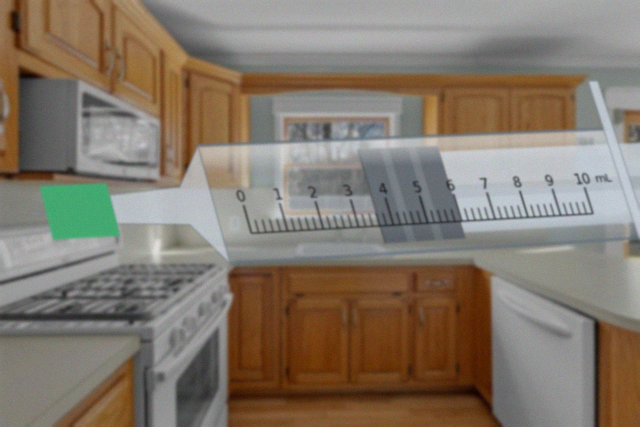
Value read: 3.6 mL
